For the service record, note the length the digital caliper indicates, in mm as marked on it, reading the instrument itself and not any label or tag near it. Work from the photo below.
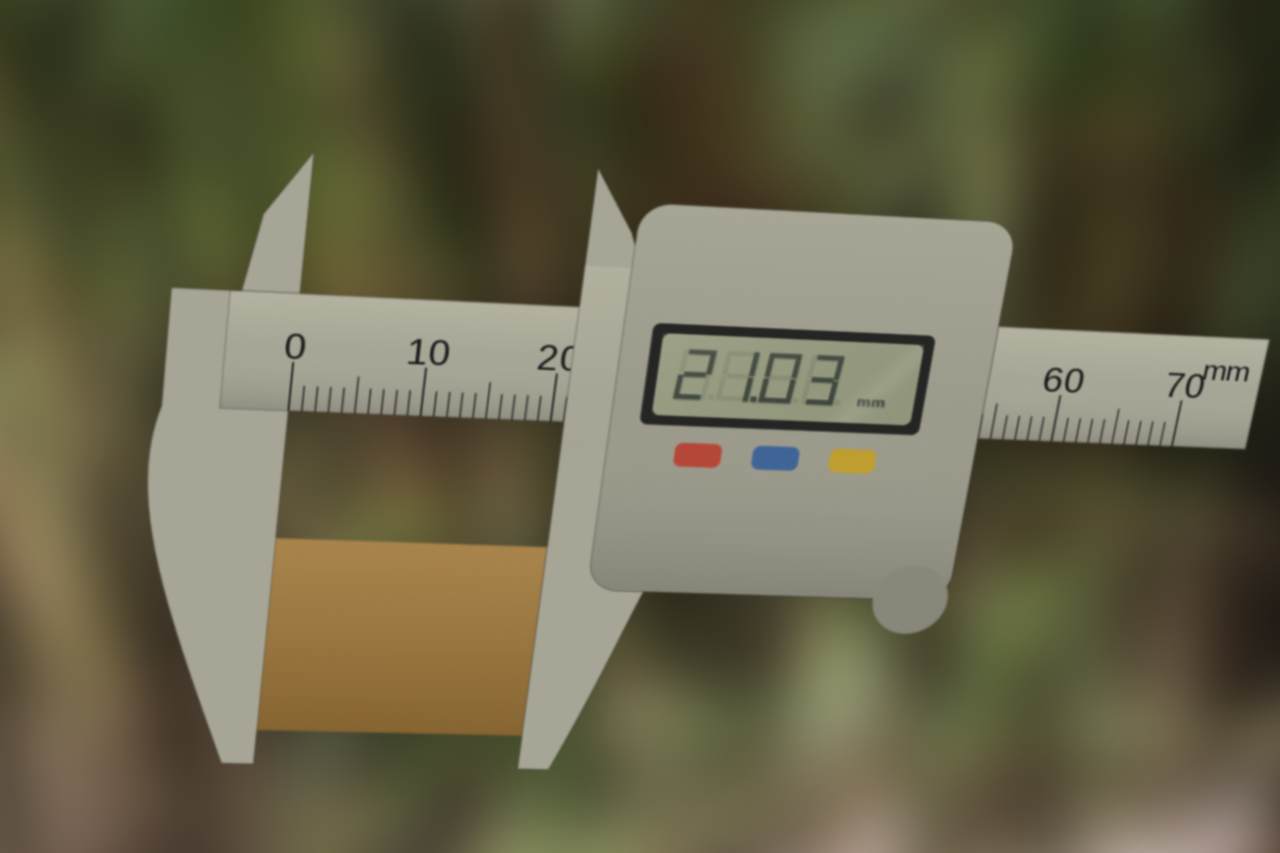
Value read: 21.03 mm
